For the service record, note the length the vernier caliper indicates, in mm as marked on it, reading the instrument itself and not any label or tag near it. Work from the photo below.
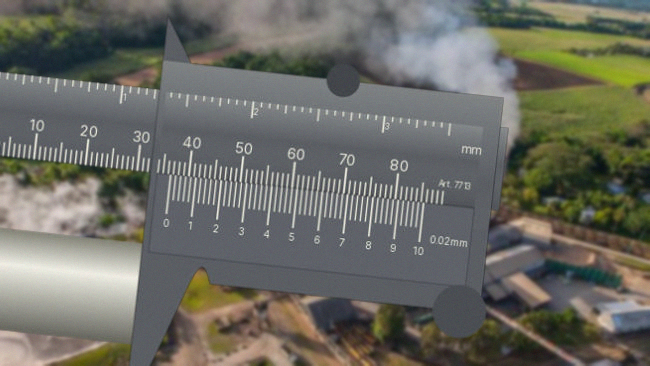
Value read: 36.5 mm
